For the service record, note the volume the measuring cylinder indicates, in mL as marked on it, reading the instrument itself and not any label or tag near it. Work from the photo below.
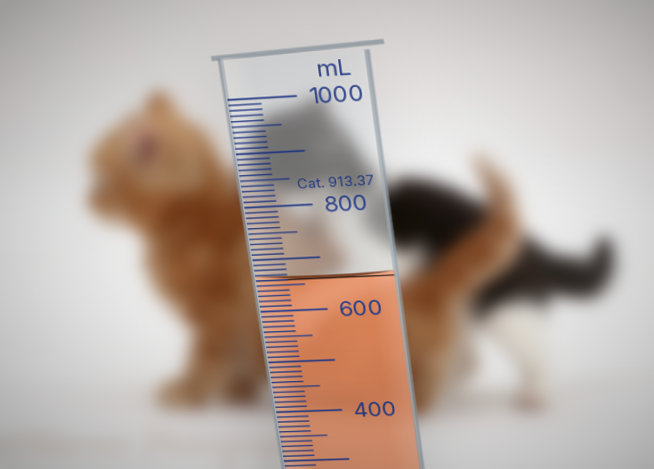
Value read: 660 mL
